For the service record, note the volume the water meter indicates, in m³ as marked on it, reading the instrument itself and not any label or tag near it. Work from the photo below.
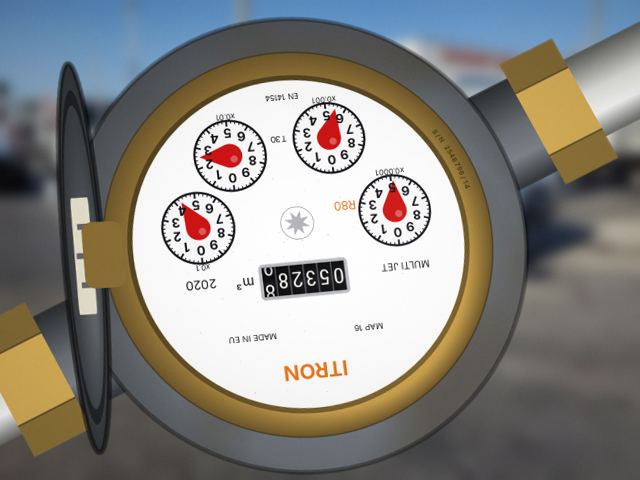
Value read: 53288.4255 m³
